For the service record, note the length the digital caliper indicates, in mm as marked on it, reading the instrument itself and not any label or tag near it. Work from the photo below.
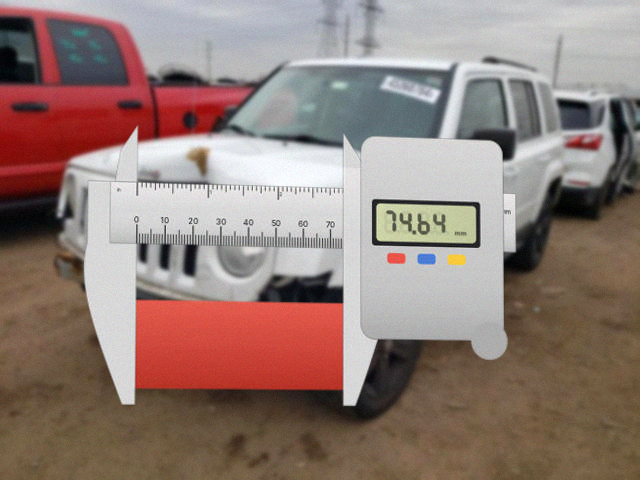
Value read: 74.64 mm
